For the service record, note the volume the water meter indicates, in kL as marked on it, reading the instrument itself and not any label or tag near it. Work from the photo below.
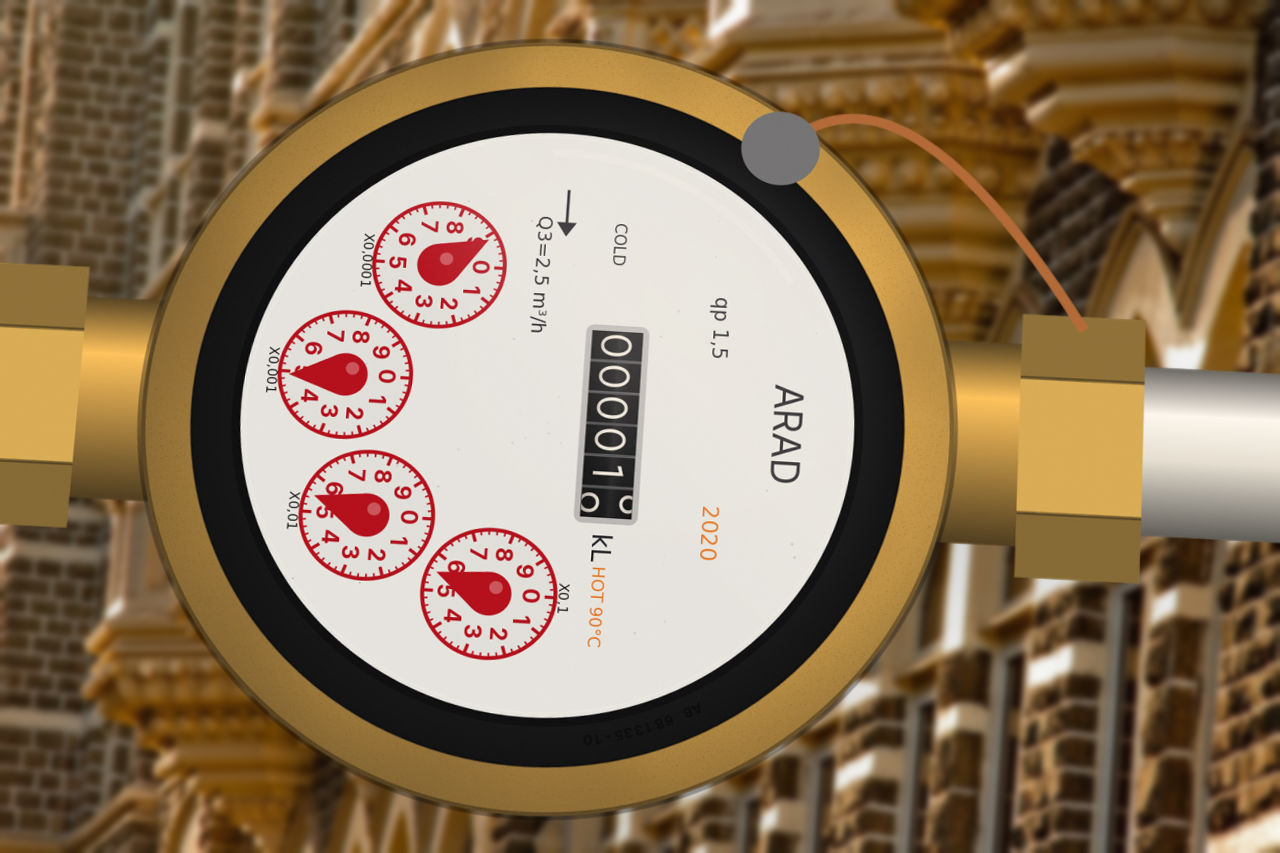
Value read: 18.5549 kL
